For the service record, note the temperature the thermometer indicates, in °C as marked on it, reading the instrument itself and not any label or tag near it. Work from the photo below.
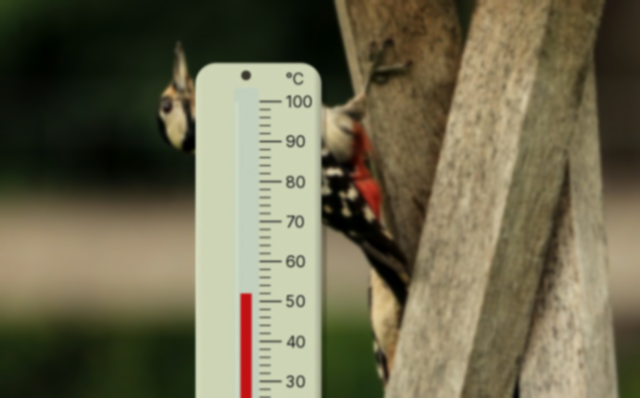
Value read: 52 °C
